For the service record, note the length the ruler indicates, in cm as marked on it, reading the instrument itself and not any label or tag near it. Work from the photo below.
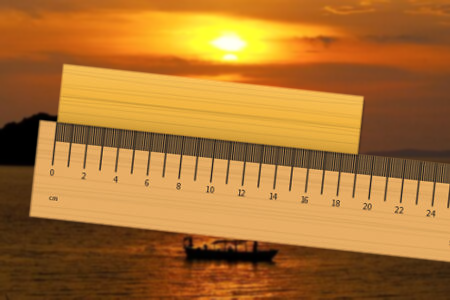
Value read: 19 cm
